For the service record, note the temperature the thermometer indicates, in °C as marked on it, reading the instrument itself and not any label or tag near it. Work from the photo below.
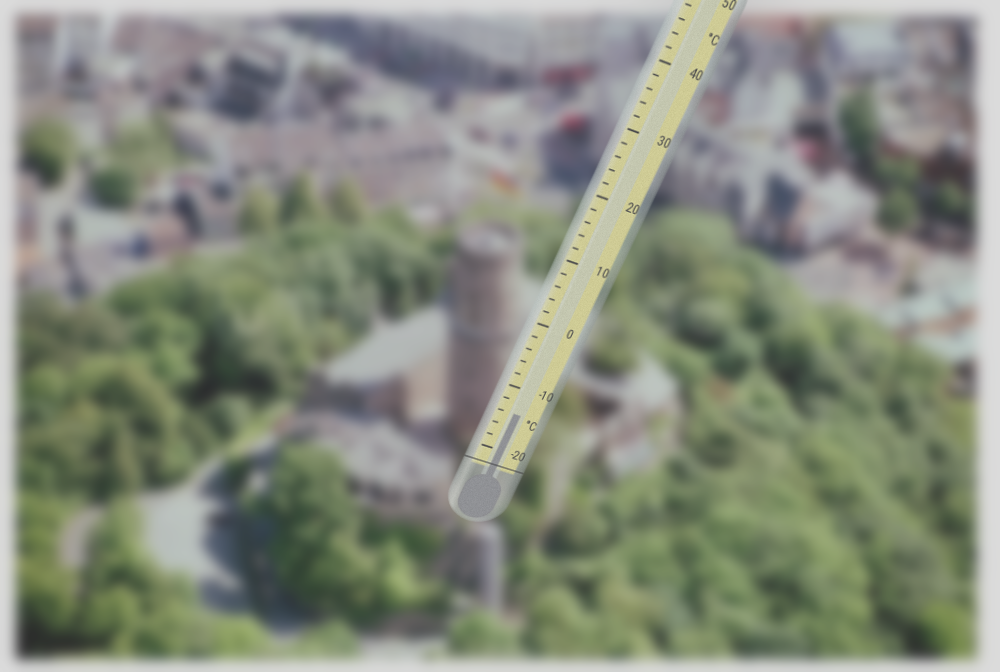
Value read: -14 °C
